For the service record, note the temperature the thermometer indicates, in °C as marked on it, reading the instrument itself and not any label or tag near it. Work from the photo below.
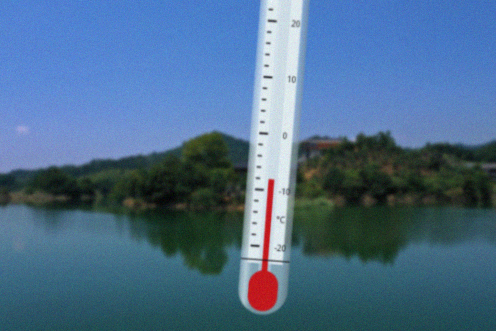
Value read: -8 °C
